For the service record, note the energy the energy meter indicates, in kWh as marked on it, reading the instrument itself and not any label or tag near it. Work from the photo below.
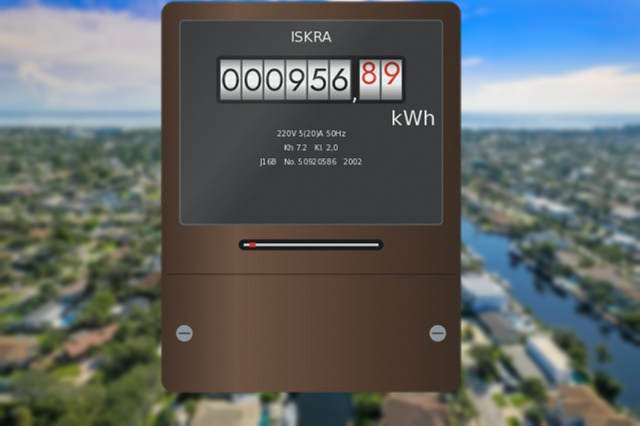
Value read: 956.89 kWh
